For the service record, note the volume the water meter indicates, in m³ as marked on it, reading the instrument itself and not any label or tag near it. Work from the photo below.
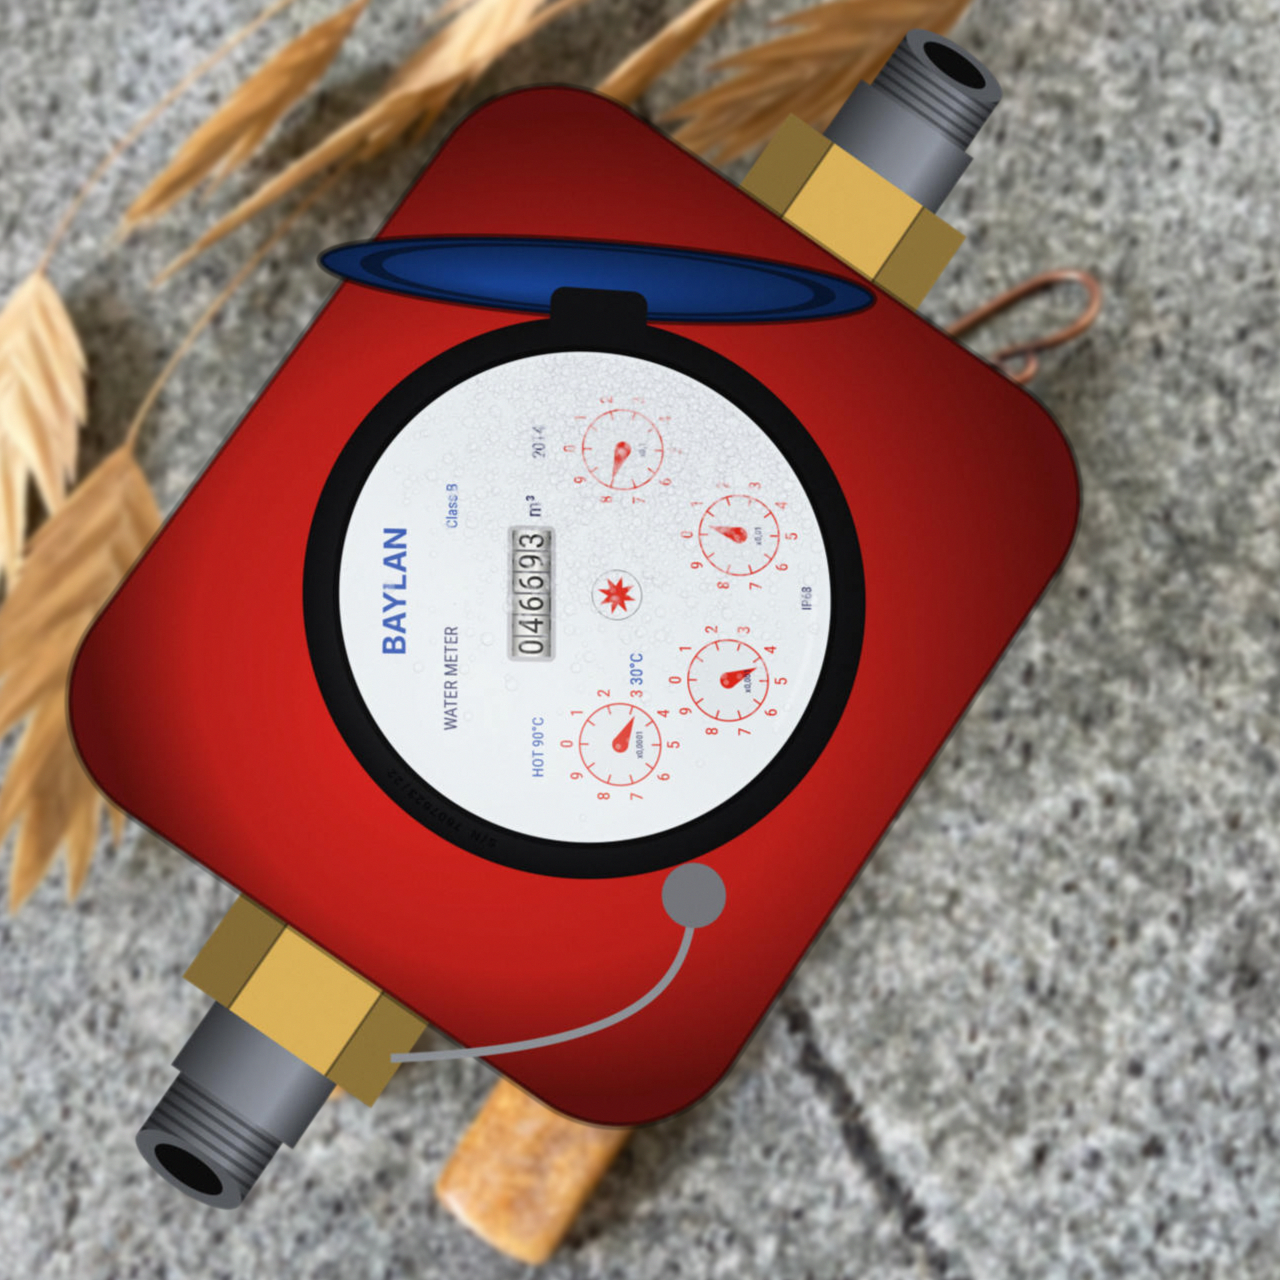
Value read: 46693.8043 m³
